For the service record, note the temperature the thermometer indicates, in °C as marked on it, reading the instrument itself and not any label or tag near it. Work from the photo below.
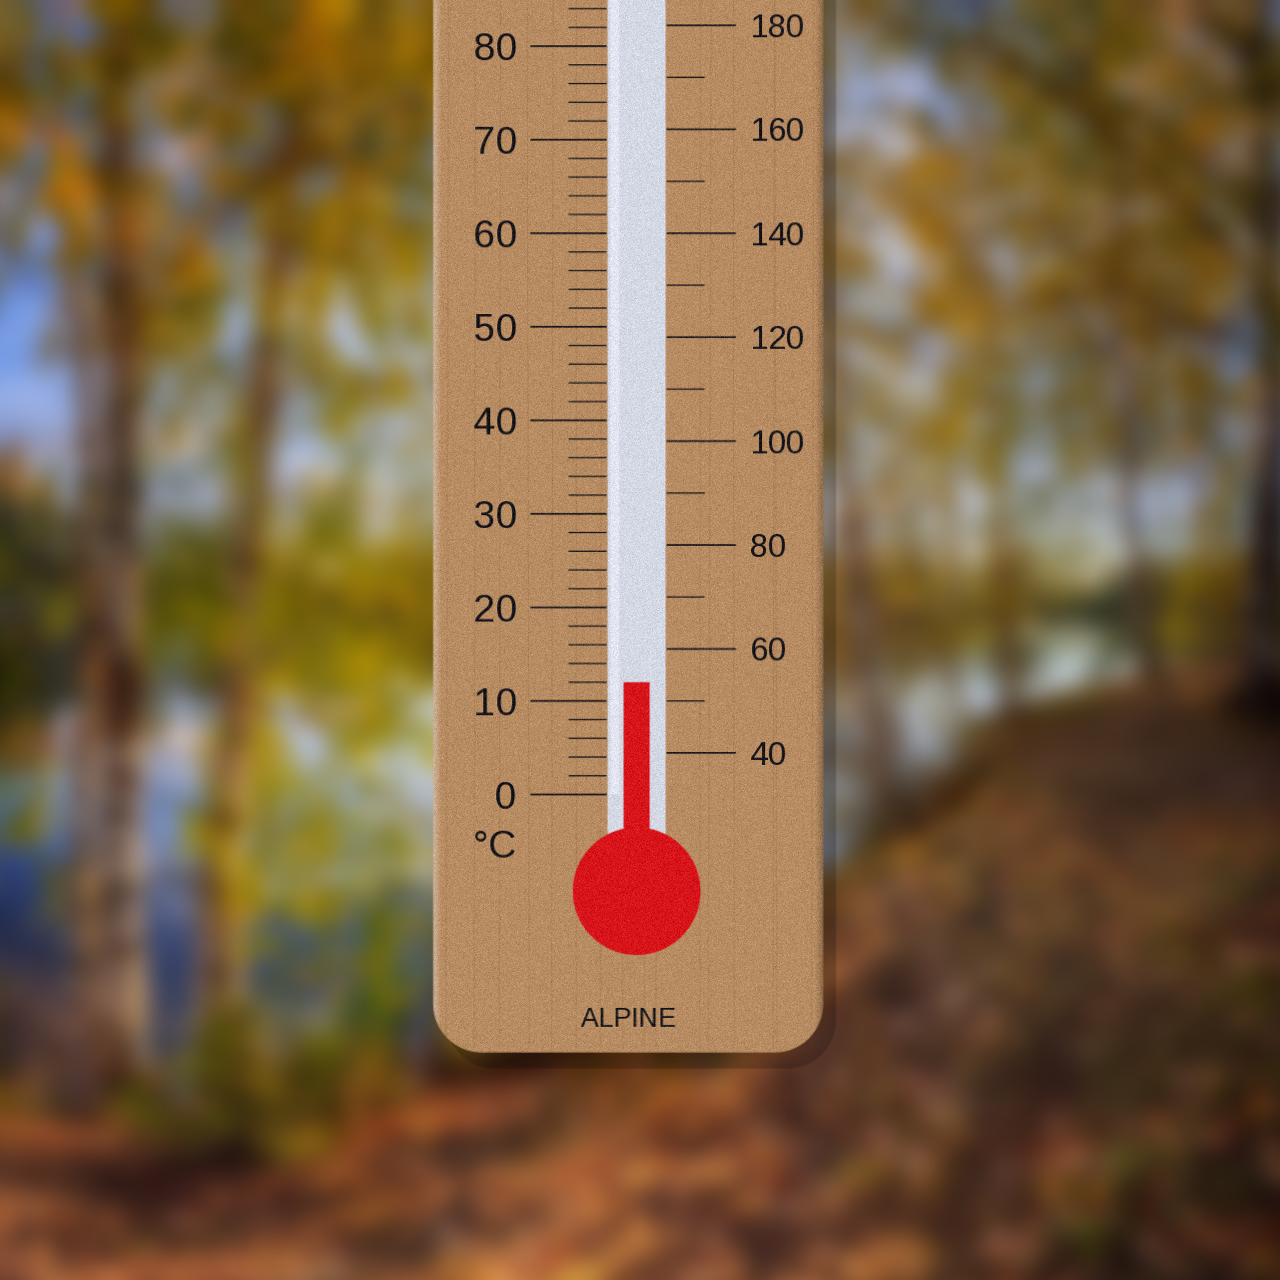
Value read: 12 °C
